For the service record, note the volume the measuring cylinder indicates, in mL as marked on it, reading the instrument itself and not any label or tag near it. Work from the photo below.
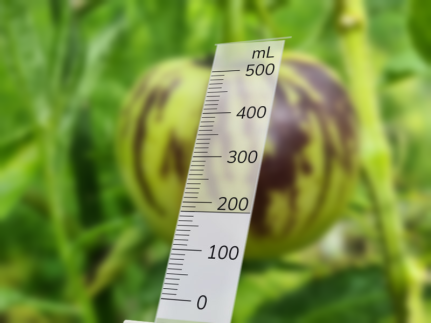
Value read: 180 mL
